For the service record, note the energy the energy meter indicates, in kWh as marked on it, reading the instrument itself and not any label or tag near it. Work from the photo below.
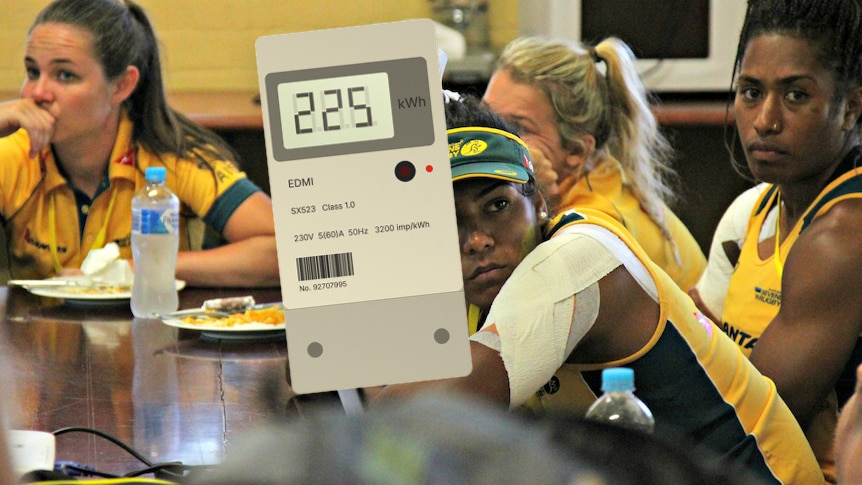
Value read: 225 kWh
